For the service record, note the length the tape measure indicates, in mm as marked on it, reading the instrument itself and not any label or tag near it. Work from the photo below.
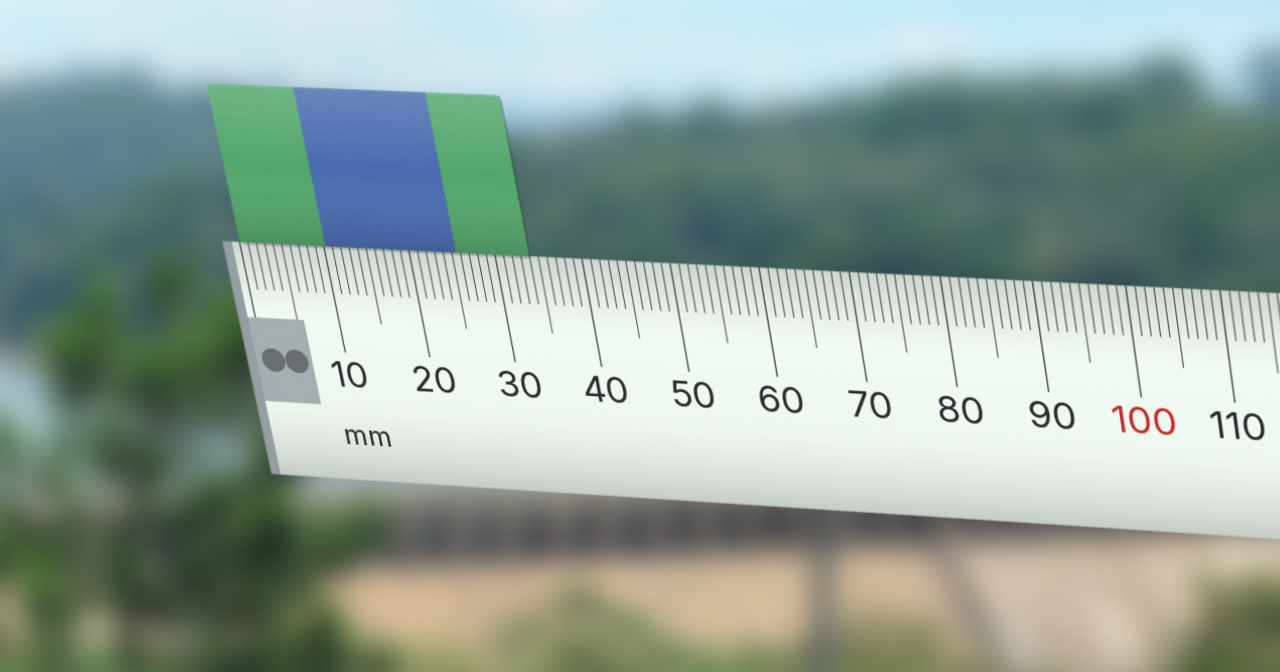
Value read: 34 mm
